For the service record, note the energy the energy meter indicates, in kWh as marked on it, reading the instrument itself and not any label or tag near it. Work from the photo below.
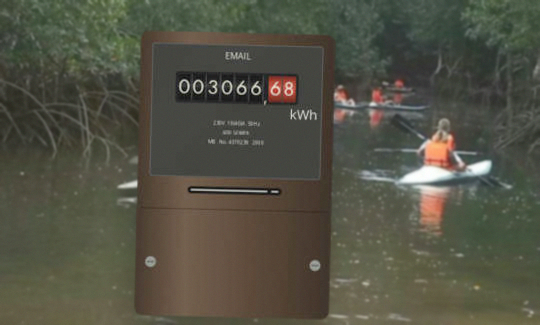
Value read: 3066.68 kWh
